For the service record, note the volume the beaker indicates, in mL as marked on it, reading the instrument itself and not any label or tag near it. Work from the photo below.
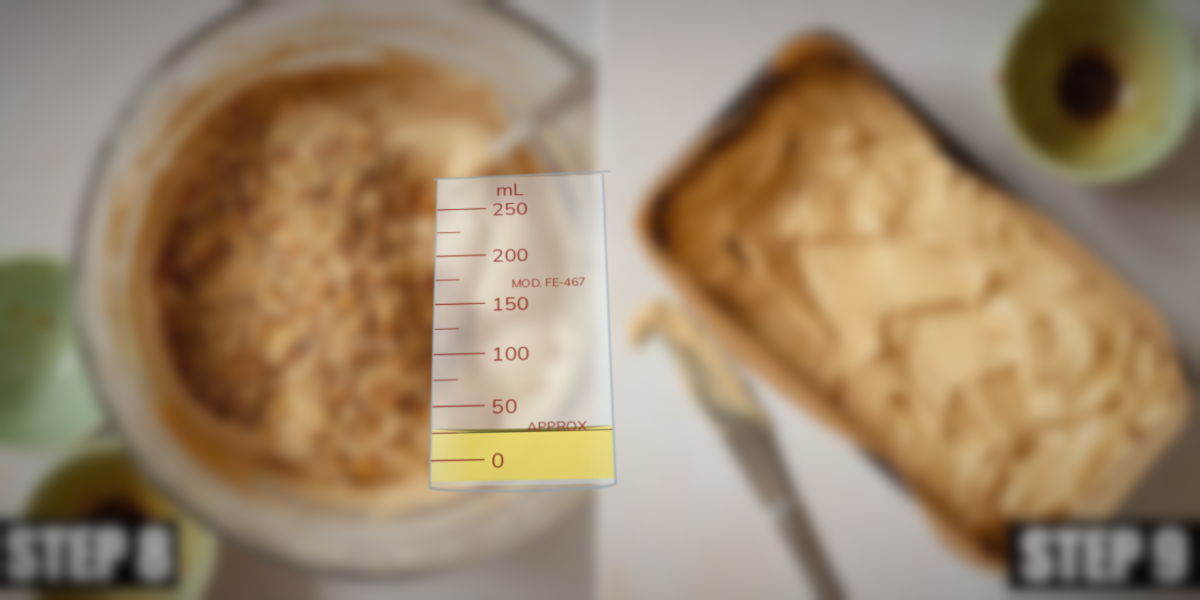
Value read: 25 mL
